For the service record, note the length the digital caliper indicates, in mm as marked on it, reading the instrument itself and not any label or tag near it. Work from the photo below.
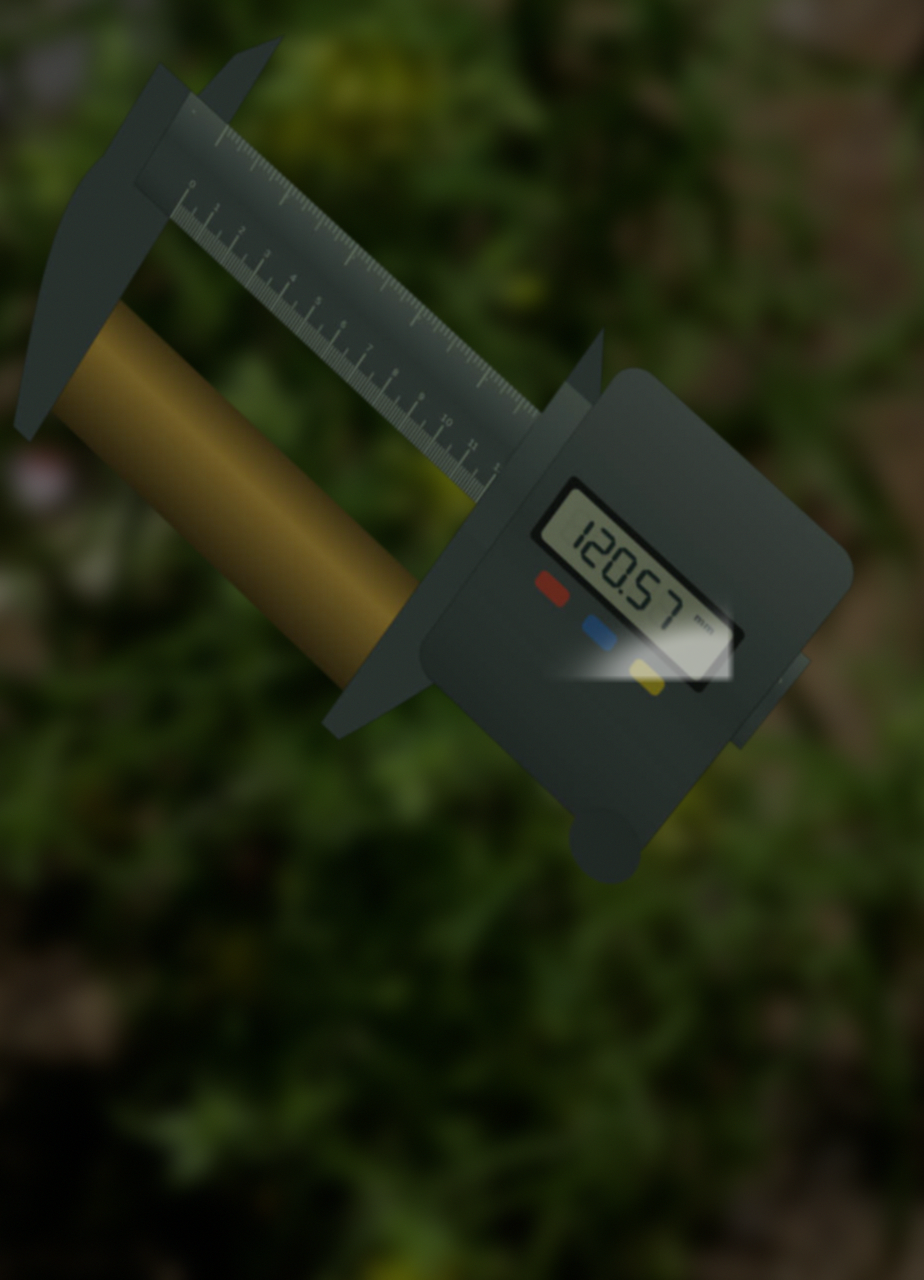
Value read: 120.57 mm
